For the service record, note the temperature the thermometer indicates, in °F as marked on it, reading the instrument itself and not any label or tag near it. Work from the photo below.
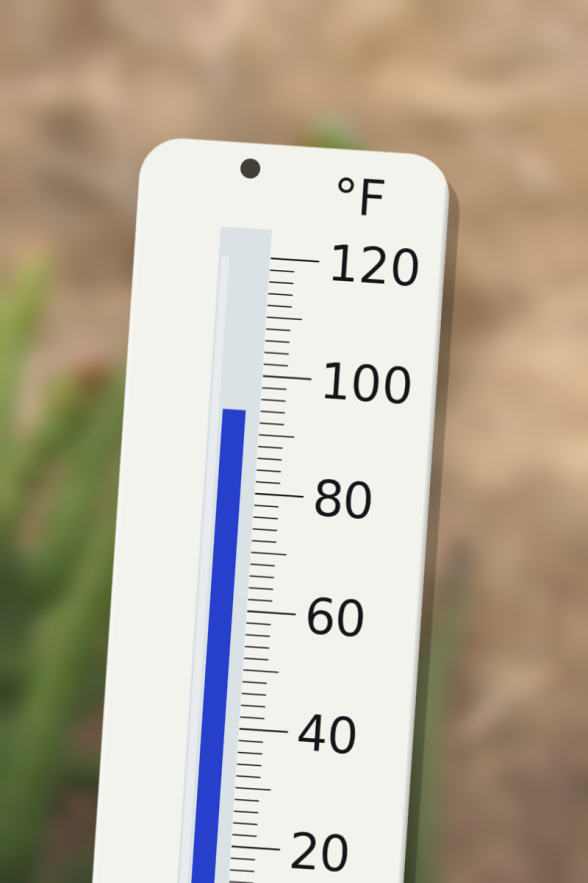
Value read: 94 °F
